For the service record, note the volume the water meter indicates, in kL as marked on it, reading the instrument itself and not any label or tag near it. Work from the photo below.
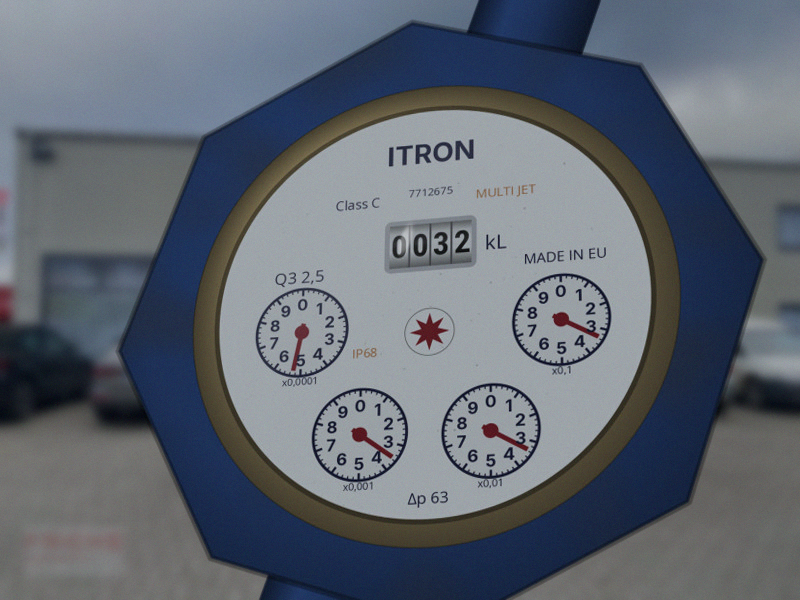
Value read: 32.3335 kL
